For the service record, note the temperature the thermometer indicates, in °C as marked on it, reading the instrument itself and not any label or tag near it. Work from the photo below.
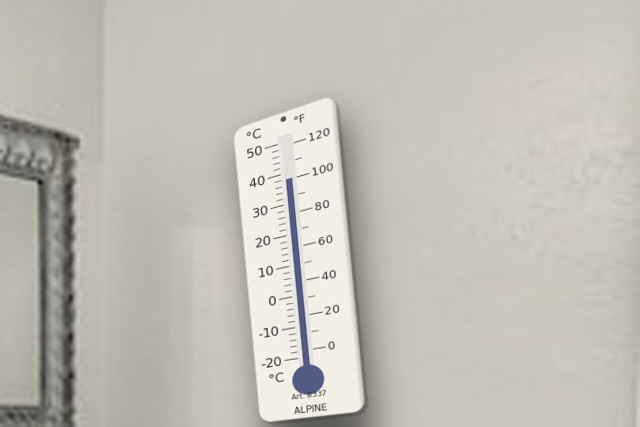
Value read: 38 °C
